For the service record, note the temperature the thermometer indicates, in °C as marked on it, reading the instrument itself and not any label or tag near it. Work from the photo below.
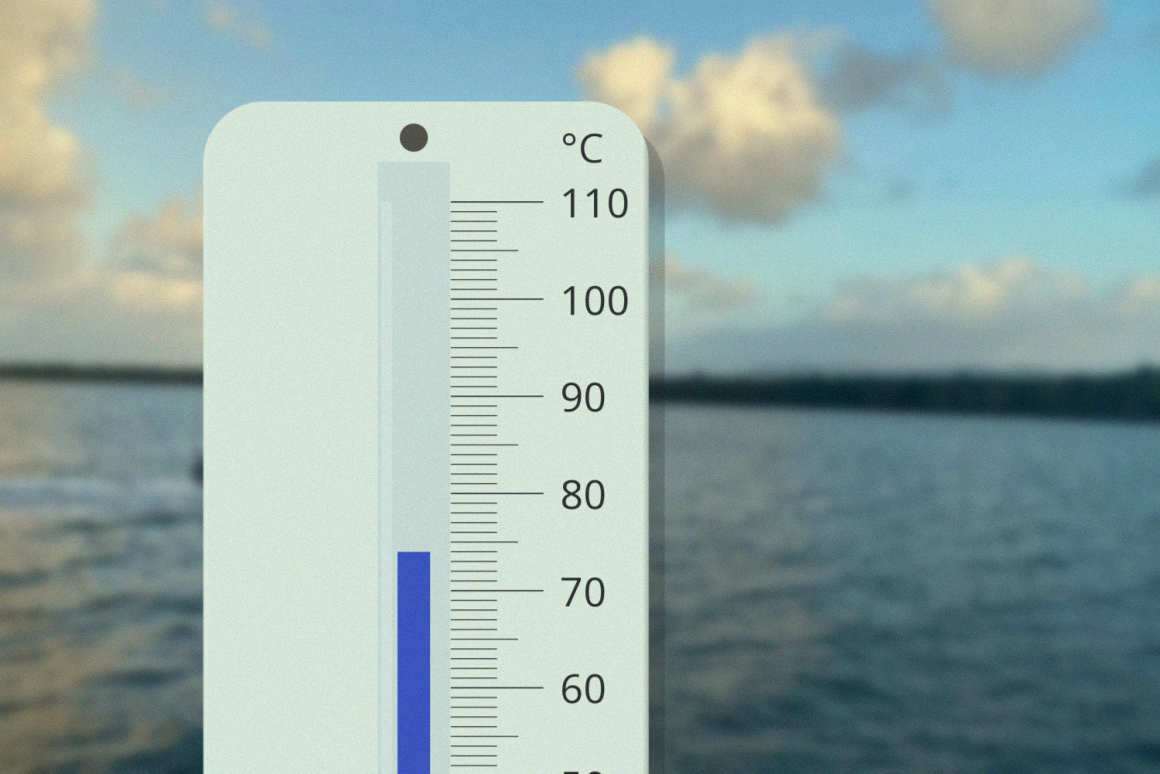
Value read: 74 °C
